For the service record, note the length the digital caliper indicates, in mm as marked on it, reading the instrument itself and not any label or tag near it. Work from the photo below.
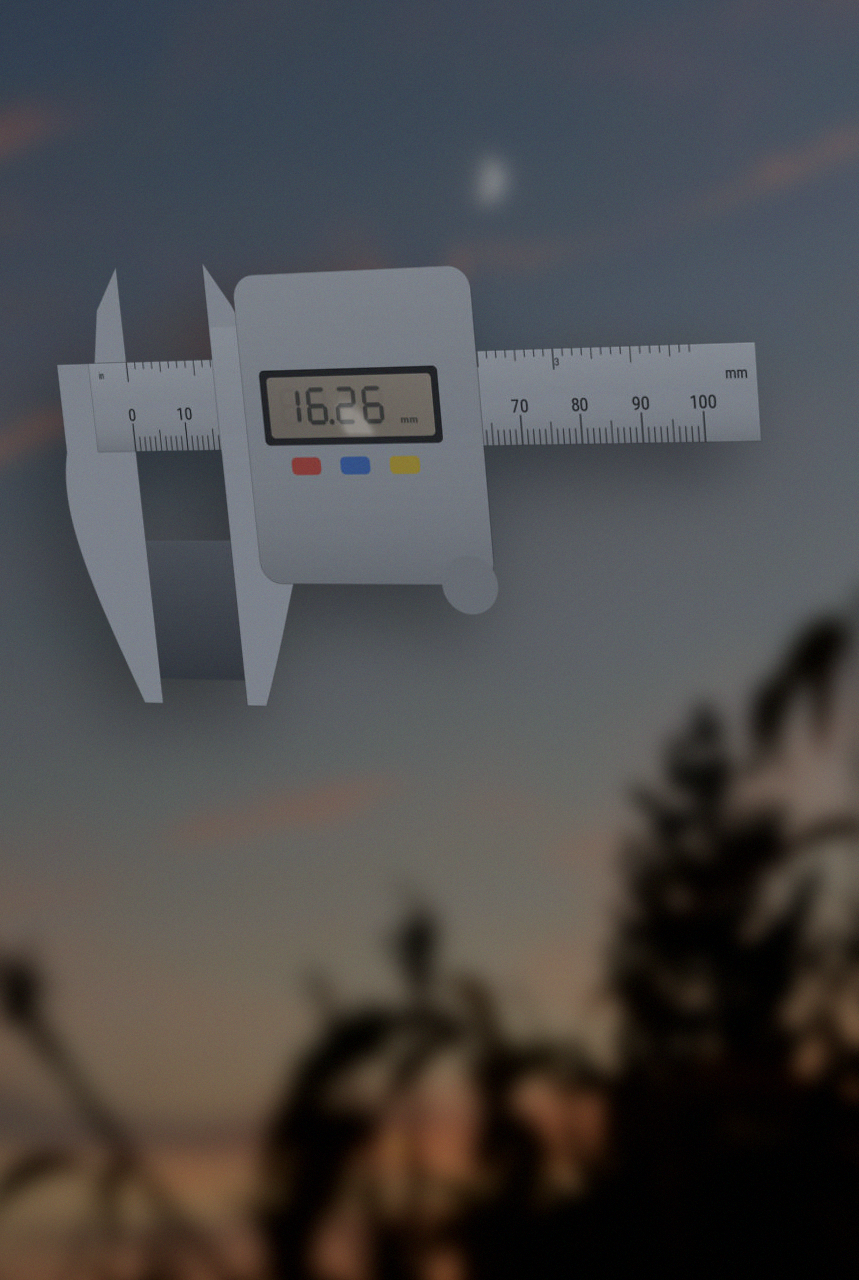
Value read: 16.26 mm
